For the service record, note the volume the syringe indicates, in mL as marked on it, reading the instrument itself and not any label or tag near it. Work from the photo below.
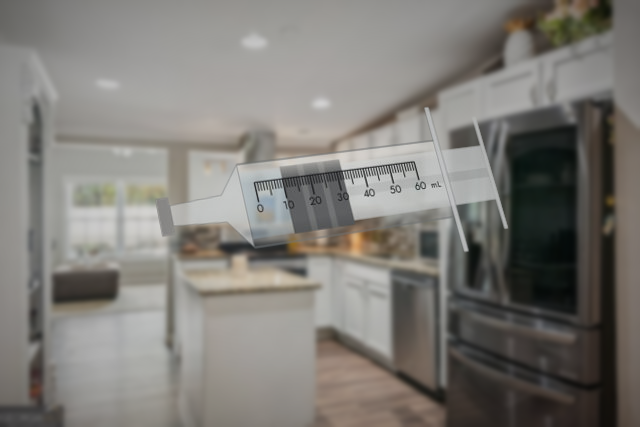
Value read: 10 mL
